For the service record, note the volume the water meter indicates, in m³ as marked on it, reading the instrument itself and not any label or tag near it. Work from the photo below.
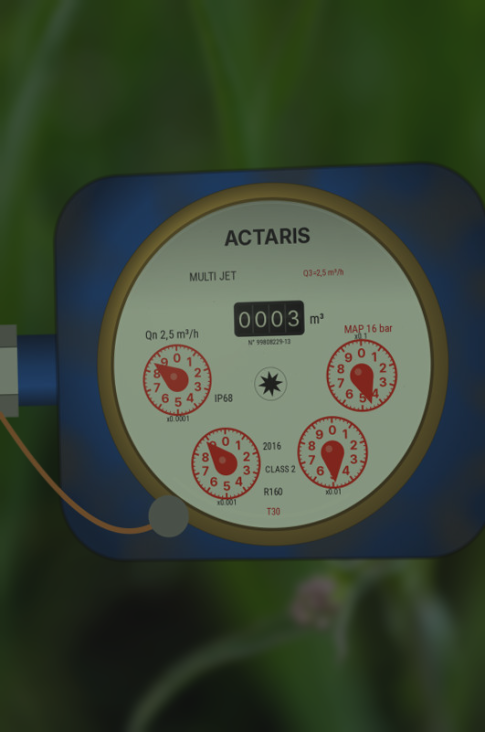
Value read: 3.4488 m³
